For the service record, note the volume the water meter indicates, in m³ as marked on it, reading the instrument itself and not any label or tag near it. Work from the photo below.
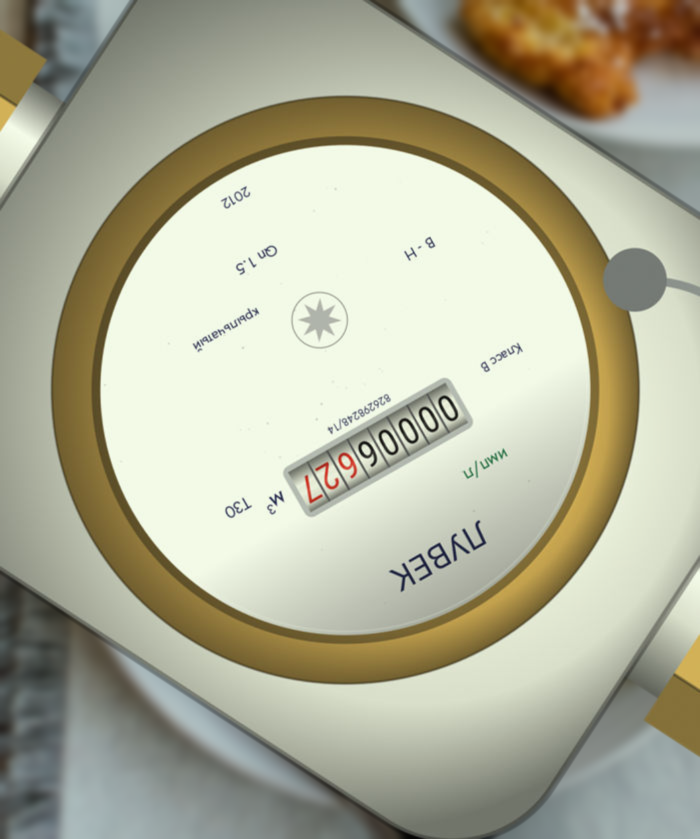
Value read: 6.627 m³
